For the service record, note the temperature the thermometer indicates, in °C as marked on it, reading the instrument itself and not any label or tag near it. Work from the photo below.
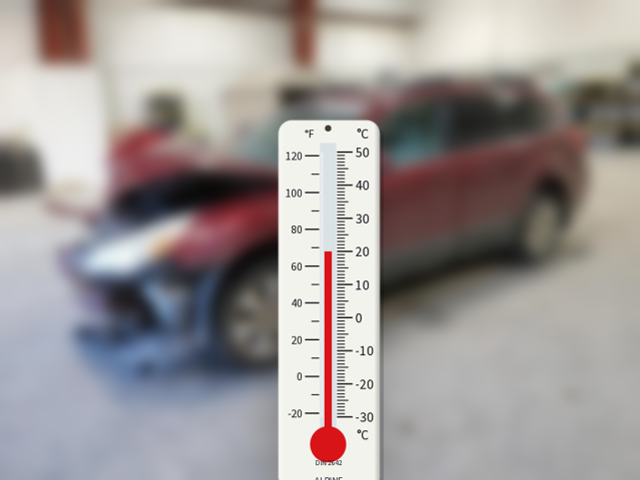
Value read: 20 °C
